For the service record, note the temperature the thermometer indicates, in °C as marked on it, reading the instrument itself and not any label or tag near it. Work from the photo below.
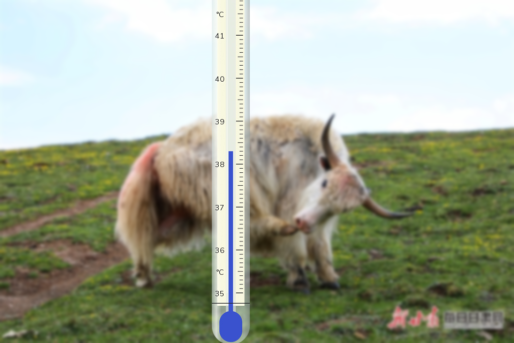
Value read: 38.3 °C
